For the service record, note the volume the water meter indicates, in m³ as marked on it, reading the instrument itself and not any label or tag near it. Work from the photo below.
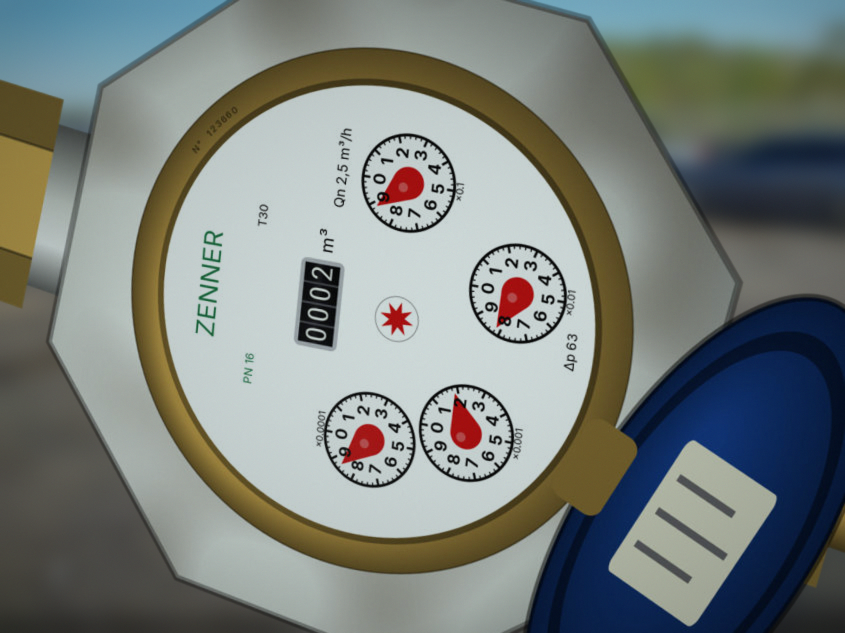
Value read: 2.8818 m³
